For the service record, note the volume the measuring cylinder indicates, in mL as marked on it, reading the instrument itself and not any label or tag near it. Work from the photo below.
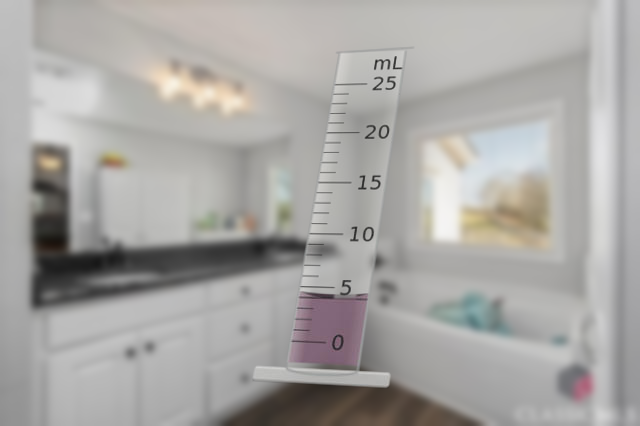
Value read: 4 mL
